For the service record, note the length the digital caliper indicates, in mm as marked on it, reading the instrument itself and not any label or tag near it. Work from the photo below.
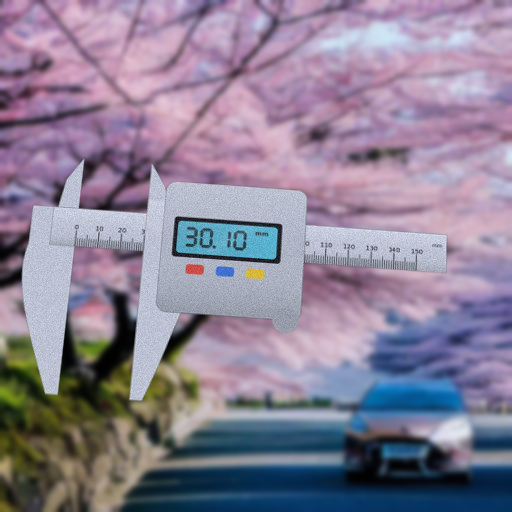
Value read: 30.10 mm
